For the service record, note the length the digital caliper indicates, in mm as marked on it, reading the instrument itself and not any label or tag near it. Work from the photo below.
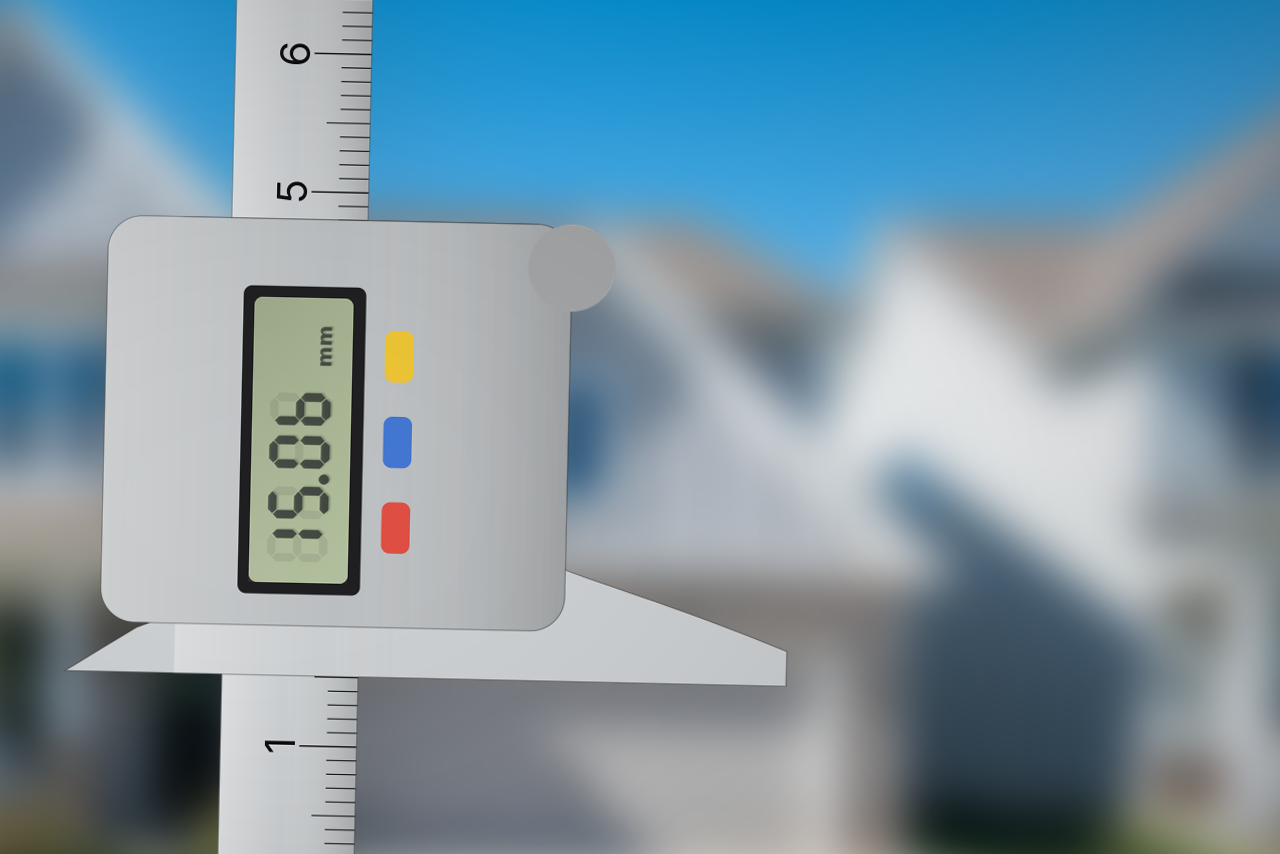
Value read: 15.06 mm
